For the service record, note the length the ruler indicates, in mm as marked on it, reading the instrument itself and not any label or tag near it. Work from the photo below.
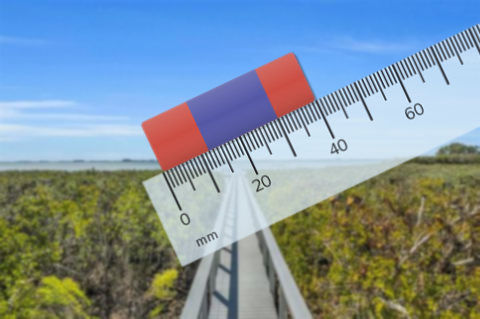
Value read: 40 mm
